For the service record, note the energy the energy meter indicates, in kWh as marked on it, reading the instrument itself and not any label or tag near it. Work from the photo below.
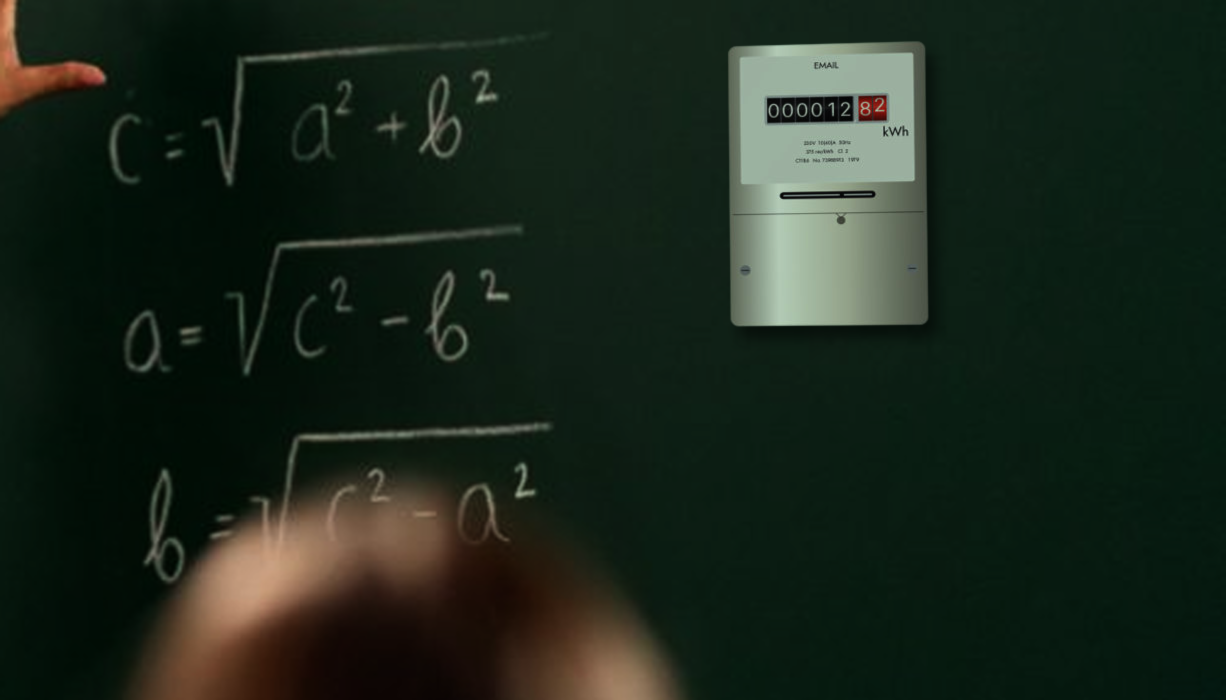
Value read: 12.82 kWh
